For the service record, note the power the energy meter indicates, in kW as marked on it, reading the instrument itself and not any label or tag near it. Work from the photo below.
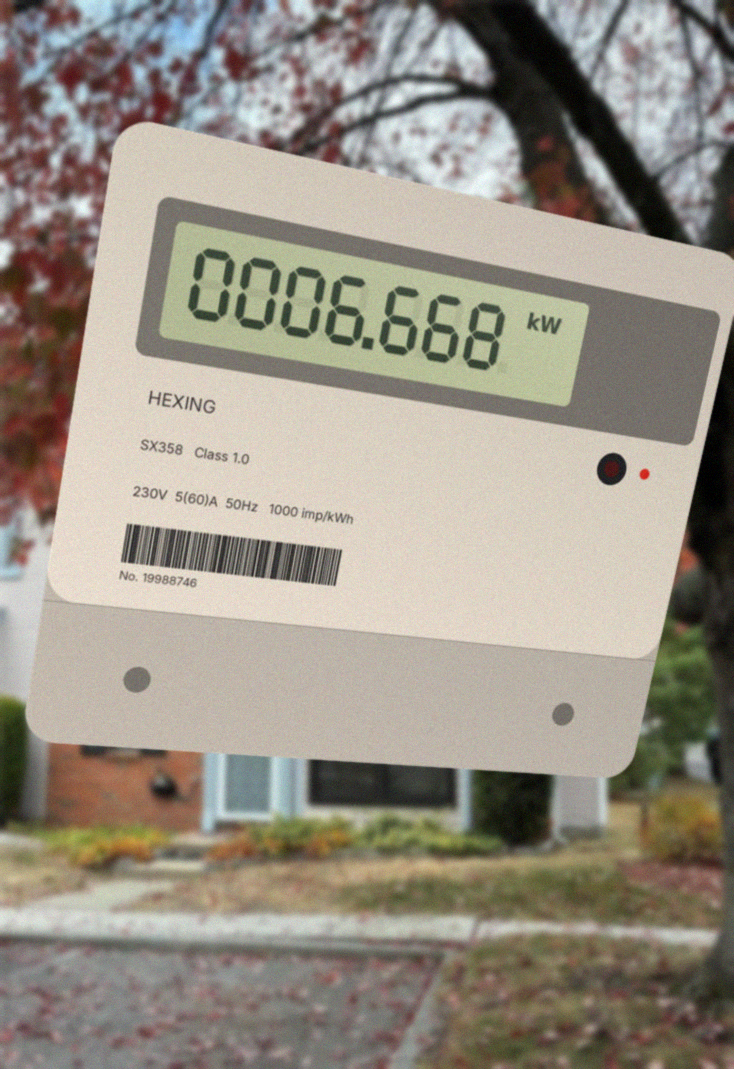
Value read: 6.668 kW
